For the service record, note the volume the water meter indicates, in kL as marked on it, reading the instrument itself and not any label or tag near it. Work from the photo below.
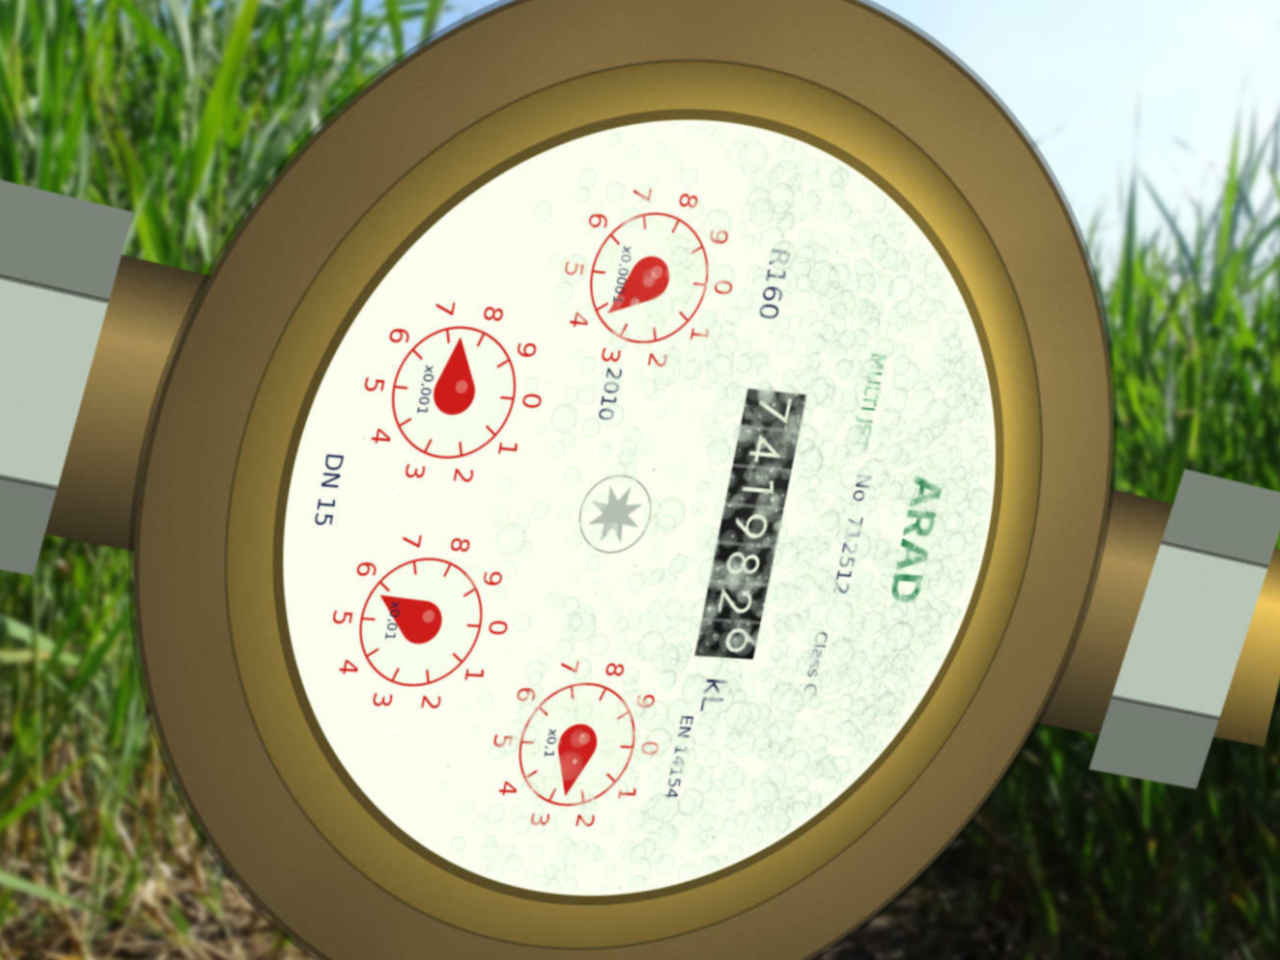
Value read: 7419826.2573 kL
